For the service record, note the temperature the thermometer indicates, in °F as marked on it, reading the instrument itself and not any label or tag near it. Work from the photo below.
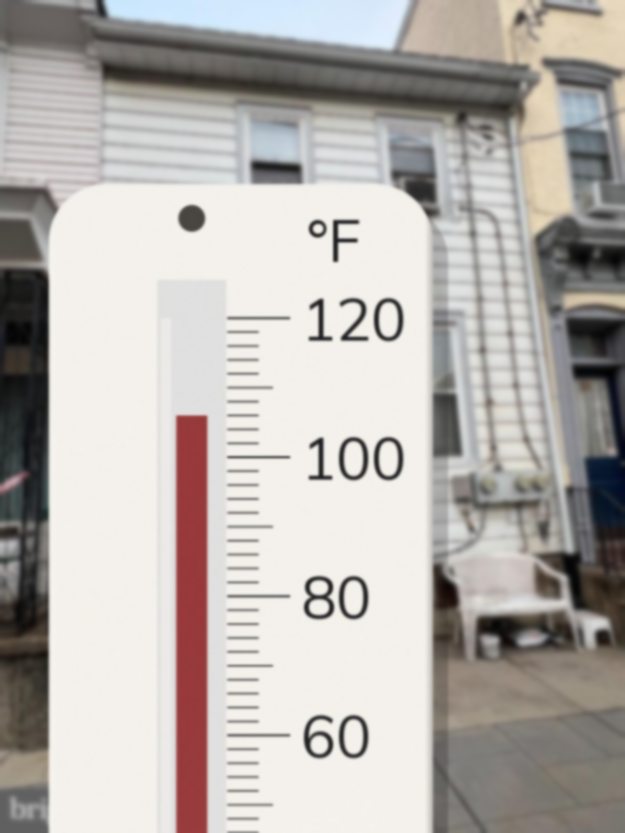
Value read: 106 °F
